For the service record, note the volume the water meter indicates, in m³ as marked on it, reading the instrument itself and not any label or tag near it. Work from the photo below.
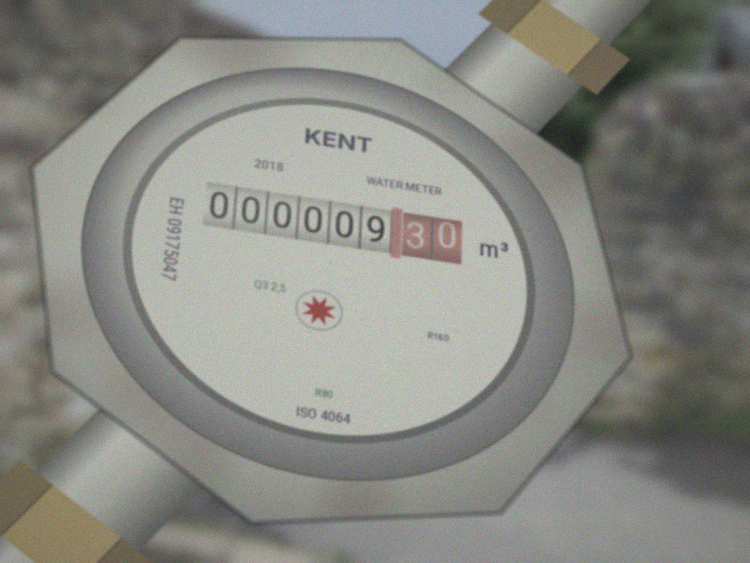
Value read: 9.30 m³
